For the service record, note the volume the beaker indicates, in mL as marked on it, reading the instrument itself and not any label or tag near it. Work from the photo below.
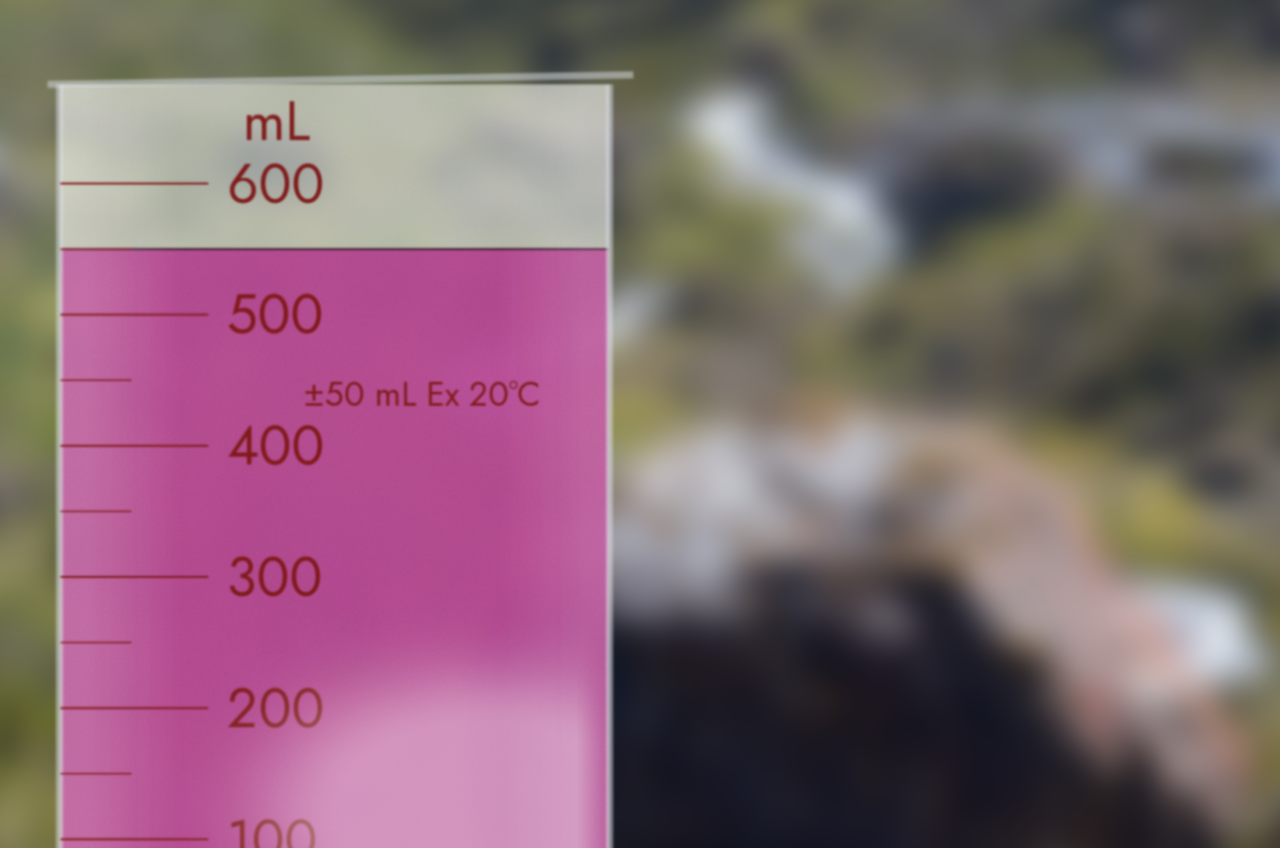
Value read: 550 mL
